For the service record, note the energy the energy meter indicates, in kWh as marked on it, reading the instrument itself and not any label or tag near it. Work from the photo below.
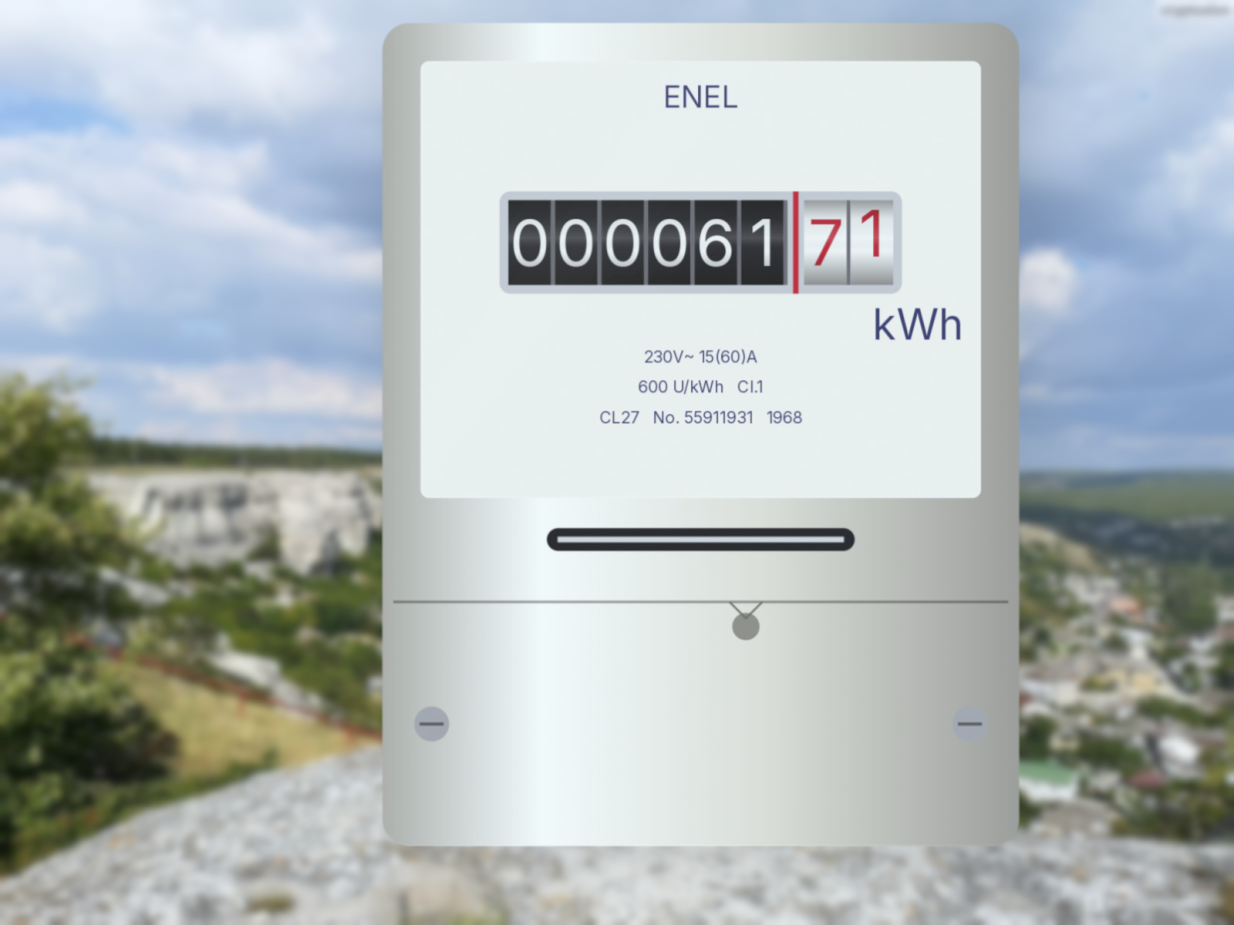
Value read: 61.71 kWh
